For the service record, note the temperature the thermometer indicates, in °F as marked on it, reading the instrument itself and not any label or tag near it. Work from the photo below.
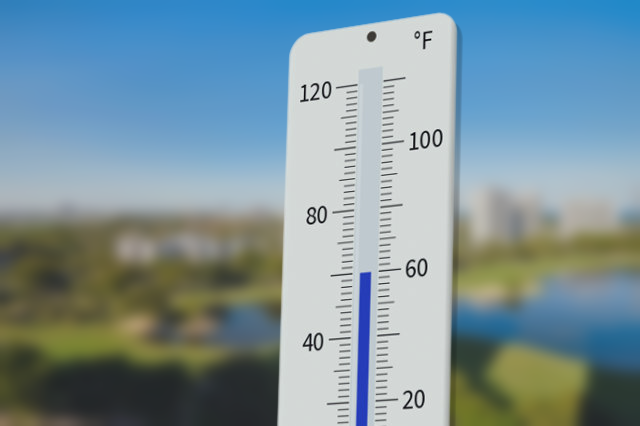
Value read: 60 °F
